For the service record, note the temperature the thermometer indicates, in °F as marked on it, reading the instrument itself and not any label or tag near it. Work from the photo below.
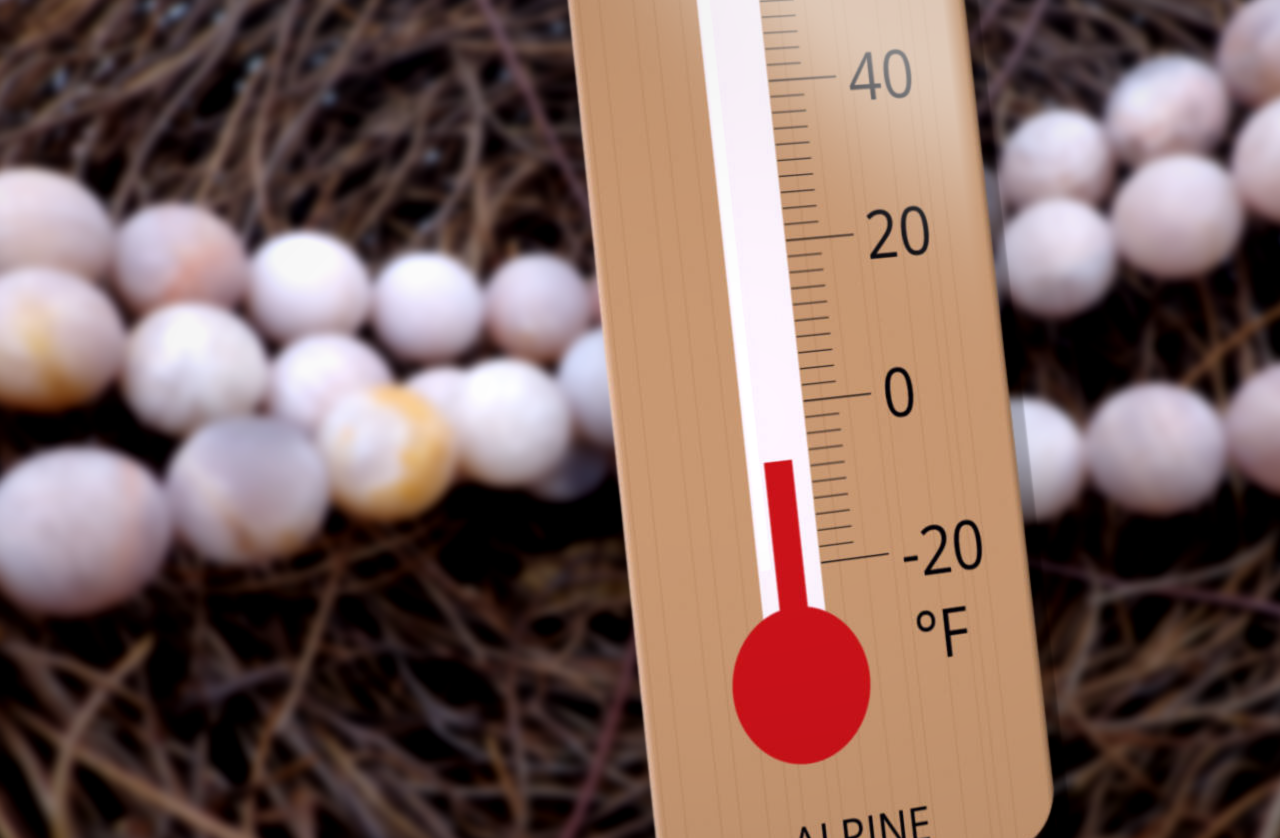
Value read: -7 °F
